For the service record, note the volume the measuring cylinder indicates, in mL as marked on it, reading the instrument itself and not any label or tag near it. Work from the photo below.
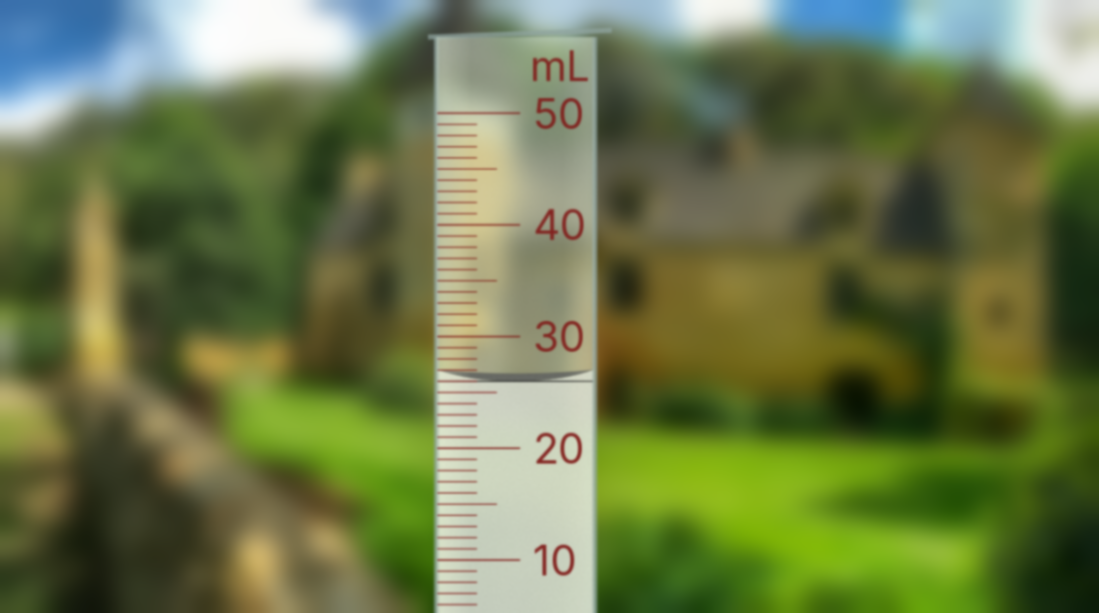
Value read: 26 mL
